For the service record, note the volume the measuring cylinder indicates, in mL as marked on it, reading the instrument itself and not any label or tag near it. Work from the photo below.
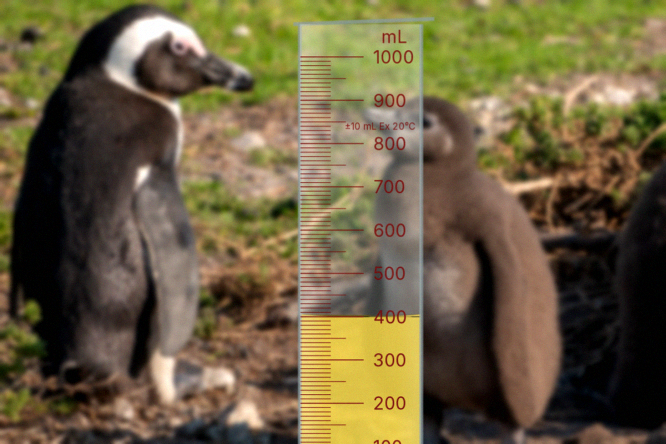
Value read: 400 mL
